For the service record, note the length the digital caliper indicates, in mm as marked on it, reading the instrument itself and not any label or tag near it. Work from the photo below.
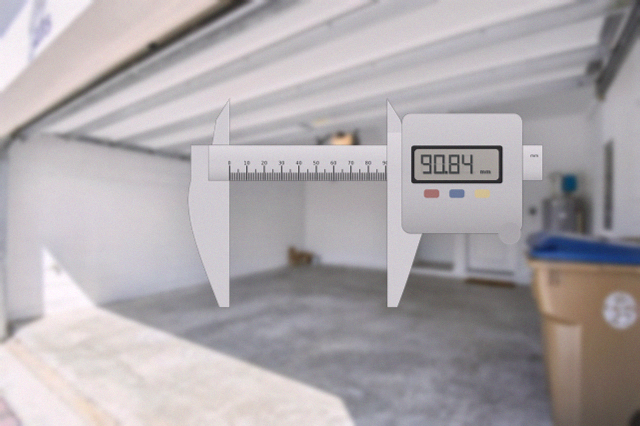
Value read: 90.84 mm
